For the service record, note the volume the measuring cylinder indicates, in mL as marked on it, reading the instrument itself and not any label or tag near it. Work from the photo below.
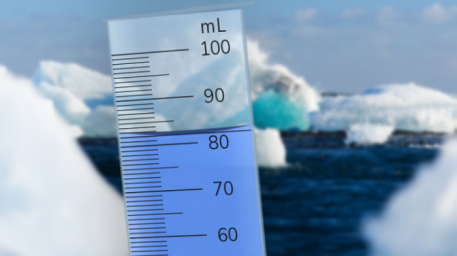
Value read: 82 mL
